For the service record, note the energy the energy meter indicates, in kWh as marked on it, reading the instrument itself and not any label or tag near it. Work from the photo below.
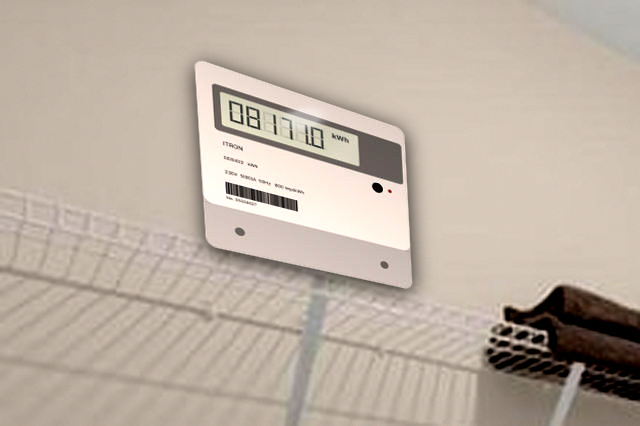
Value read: 8171.0 kWh
